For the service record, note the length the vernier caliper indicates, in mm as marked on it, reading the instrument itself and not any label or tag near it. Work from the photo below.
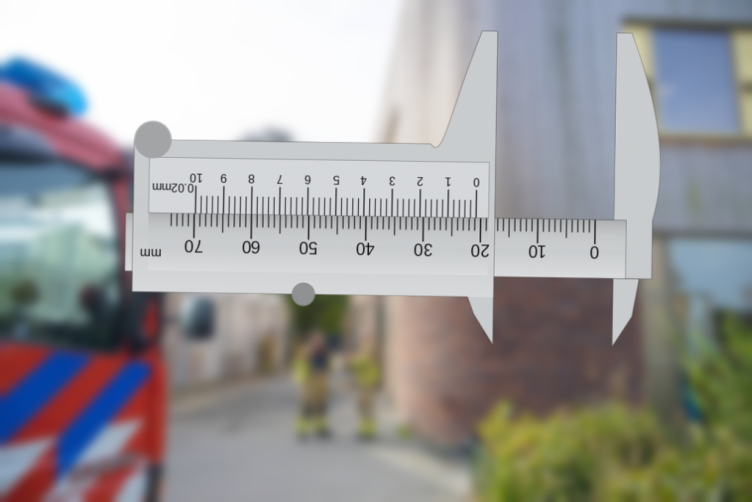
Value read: 20.8 mm
